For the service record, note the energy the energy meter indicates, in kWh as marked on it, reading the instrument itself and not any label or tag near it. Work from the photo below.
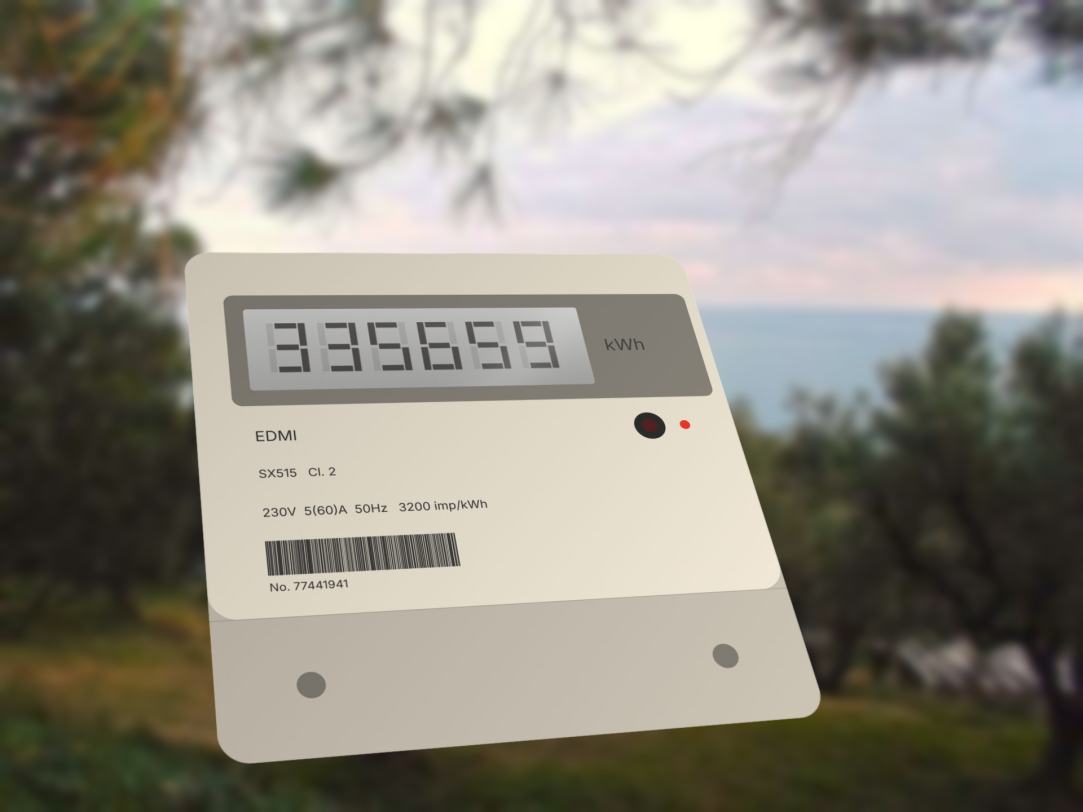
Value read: 335659 kWh
